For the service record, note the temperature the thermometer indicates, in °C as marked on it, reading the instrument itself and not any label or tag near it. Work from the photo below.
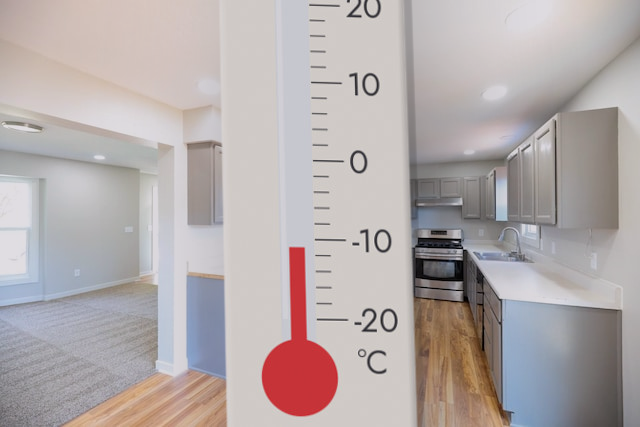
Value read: -11 °C
